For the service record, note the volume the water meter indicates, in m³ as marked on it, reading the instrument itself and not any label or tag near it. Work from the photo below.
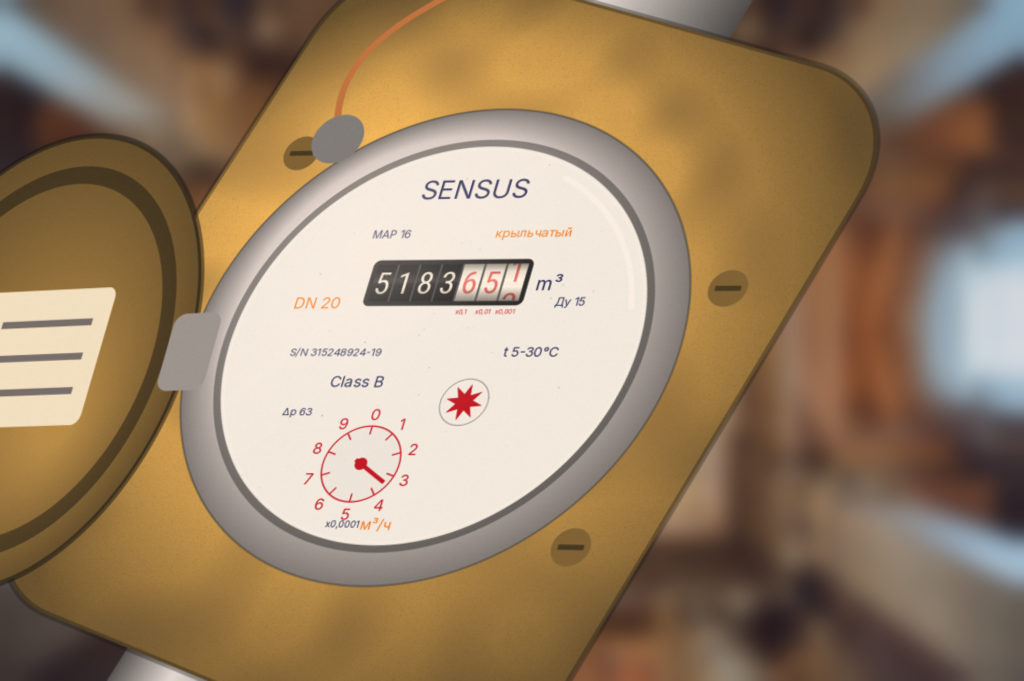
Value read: 5183.6513 m³
